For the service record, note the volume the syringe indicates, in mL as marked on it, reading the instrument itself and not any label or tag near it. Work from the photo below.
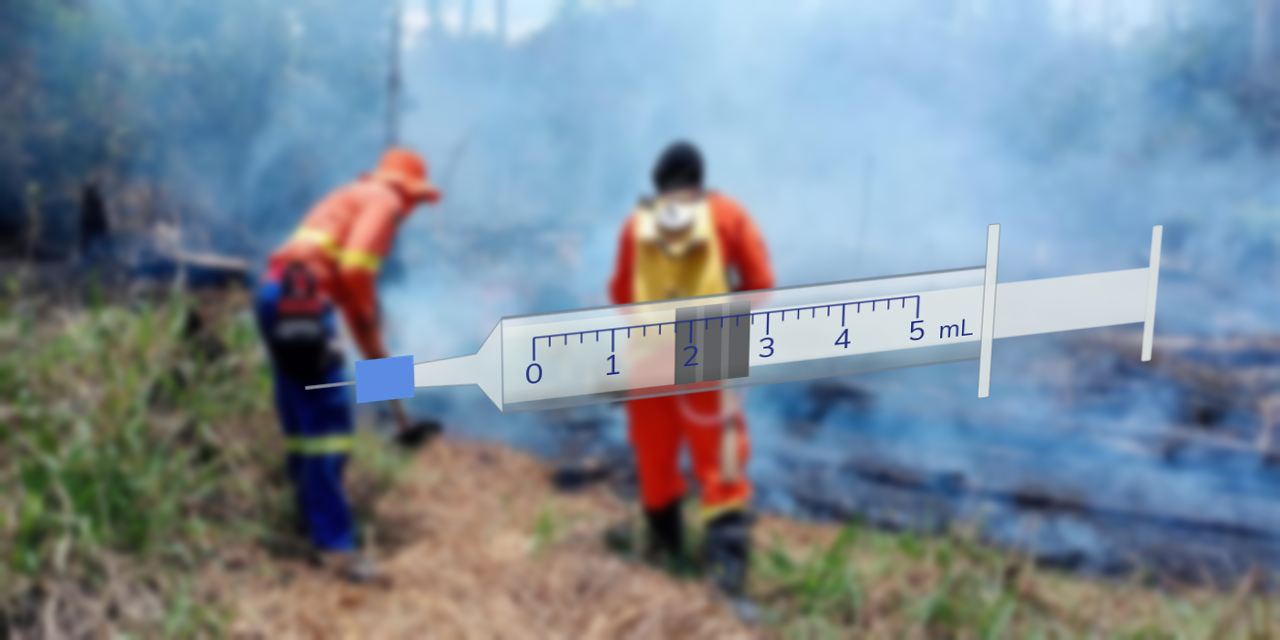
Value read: 1.8 mL
